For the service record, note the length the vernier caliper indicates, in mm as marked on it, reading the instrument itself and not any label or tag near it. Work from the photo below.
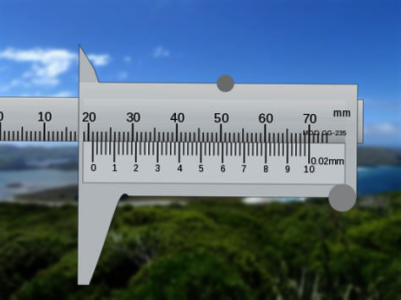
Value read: 21.0 mm
